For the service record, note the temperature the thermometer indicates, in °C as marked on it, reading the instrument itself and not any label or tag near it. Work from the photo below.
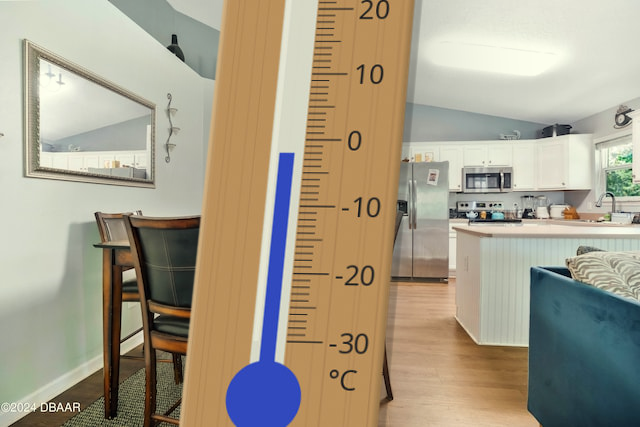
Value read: -2 °C
